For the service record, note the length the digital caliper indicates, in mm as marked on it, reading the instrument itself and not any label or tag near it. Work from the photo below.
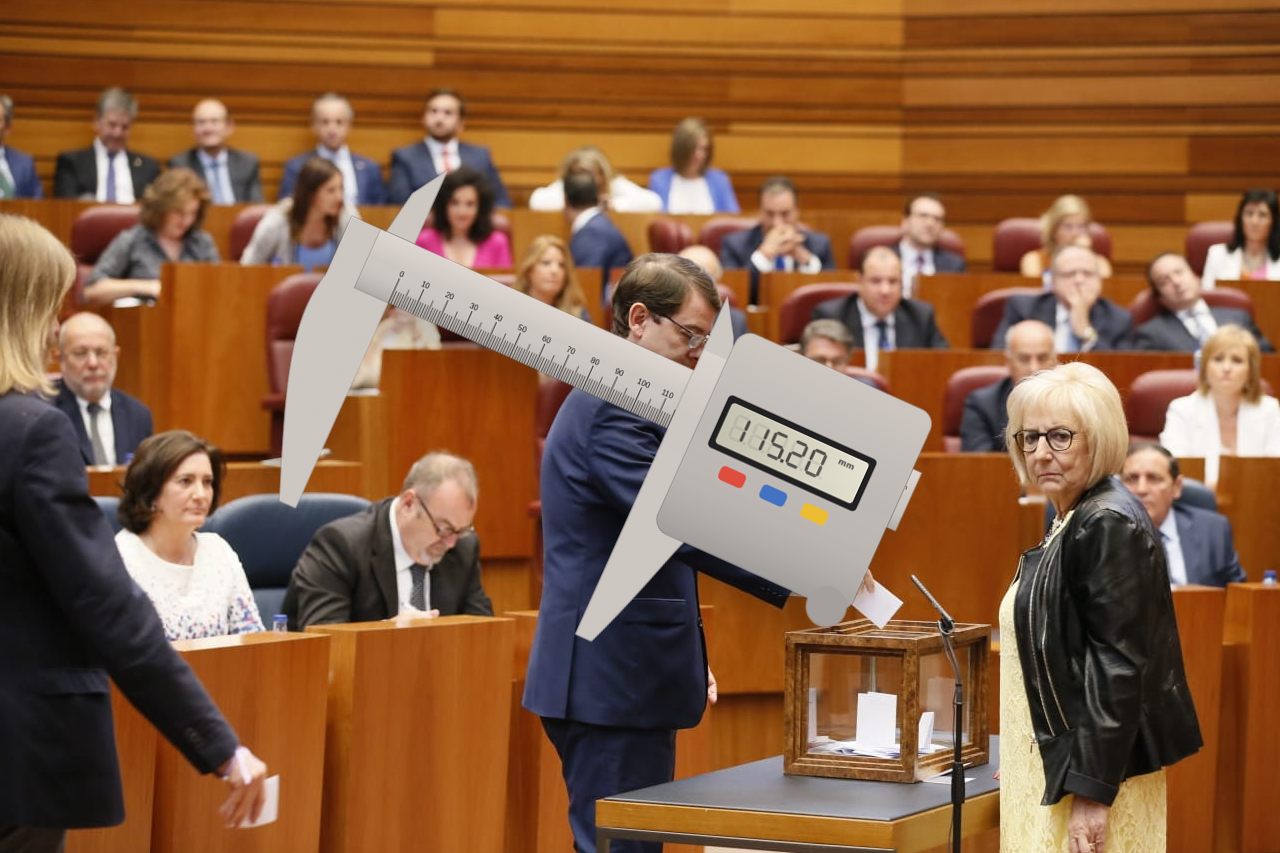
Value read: 115.20 mm
